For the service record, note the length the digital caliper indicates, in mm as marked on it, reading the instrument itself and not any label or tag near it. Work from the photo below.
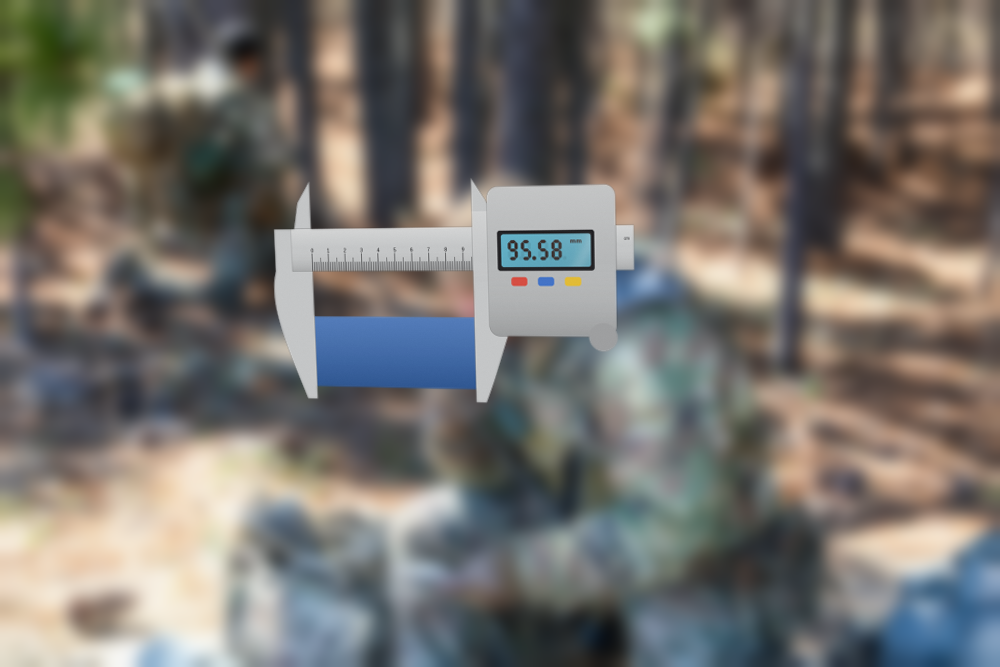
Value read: 95.58 mm
